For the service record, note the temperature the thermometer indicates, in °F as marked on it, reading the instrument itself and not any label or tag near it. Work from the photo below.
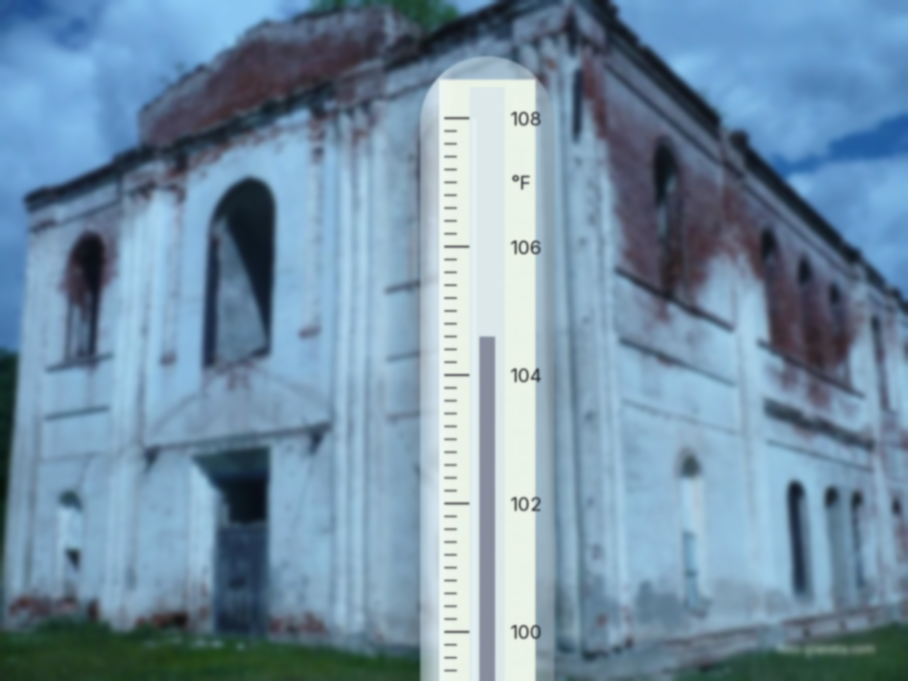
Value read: 104.6 °F
